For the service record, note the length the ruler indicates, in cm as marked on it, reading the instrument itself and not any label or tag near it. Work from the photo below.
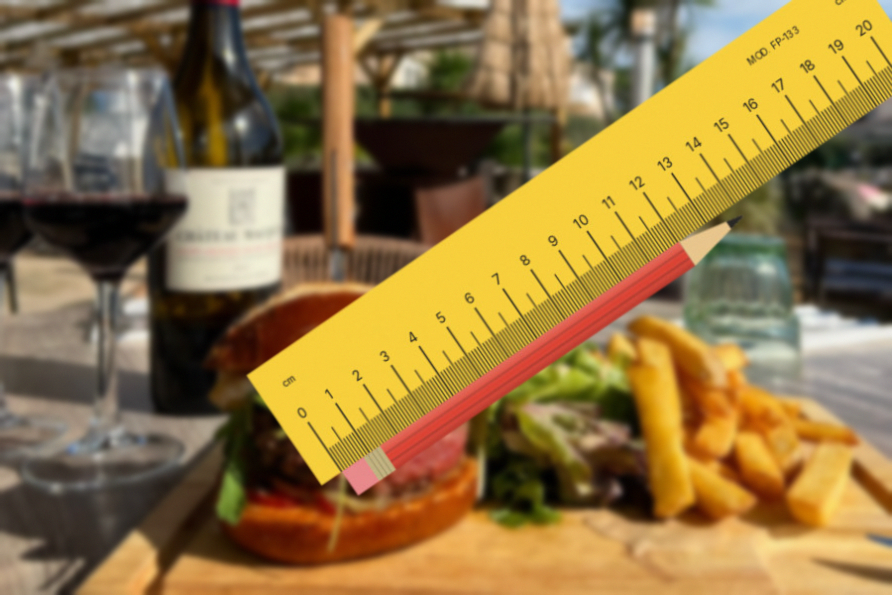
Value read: 14 cm
